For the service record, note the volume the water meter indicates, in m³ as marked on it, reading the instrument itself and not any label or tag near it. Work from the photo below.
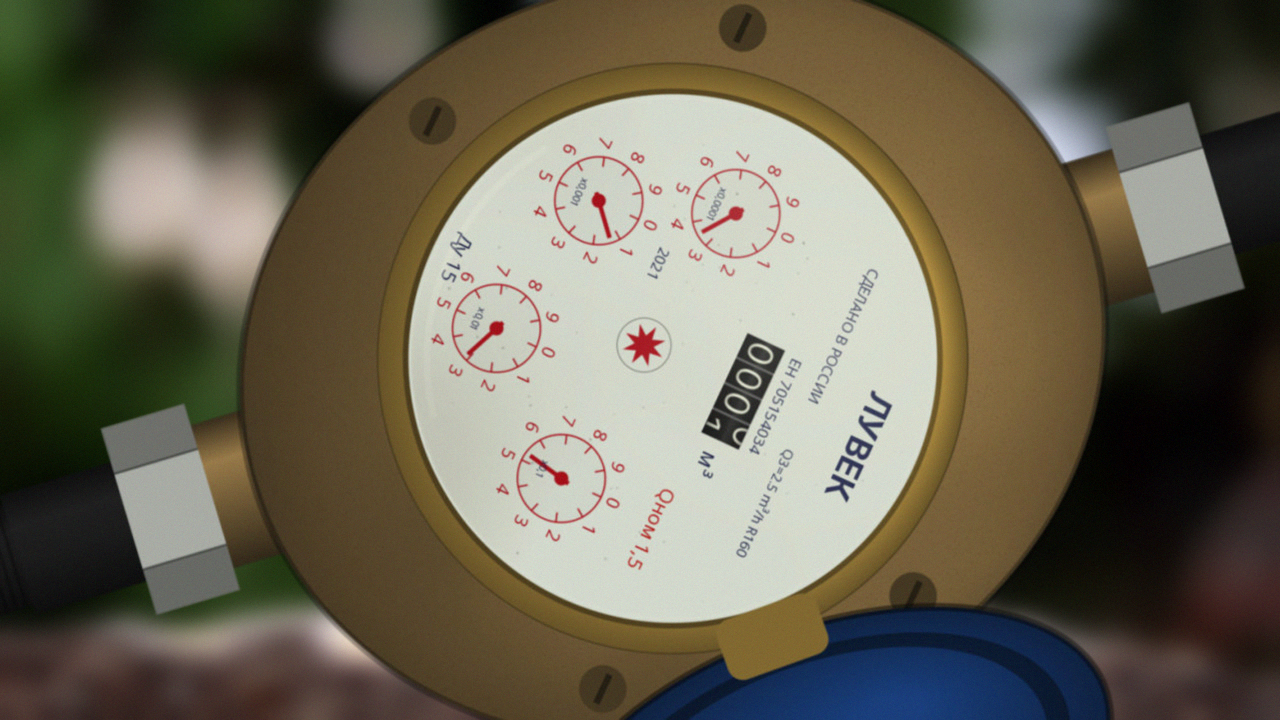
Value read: 0.5313 m³
